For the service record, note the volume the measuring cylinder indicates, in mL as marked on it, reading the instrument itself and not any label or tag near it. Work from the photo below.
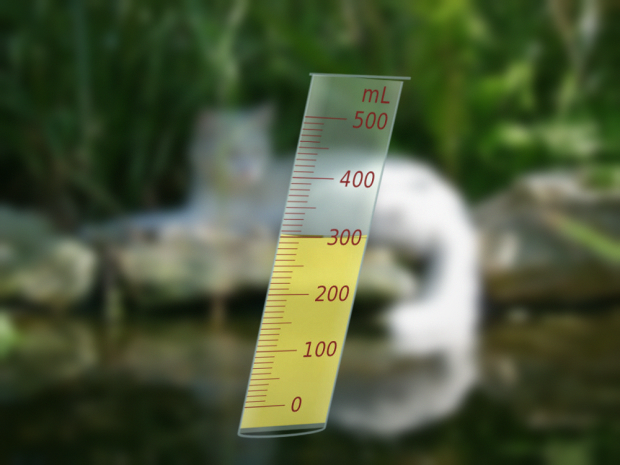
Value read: 300 mL
